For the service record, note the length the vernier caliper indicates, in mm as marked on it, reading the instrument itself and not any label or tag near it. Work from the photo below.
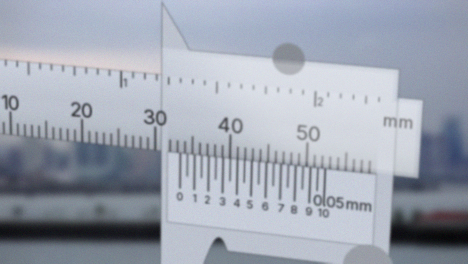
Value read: 33.4 mm
